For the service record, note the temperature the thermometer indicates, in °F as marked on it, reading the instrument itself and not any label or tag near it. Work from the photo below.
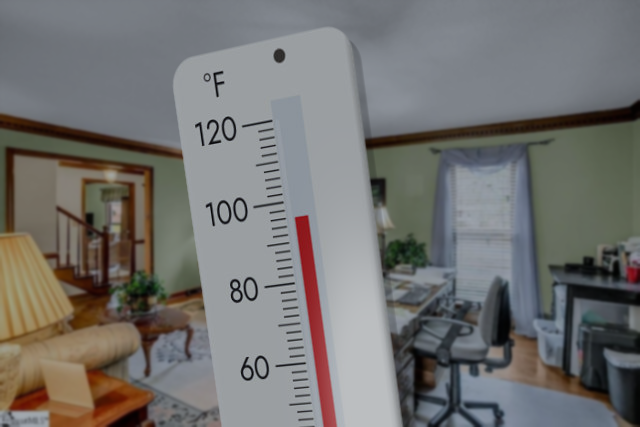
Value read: 96 °F
